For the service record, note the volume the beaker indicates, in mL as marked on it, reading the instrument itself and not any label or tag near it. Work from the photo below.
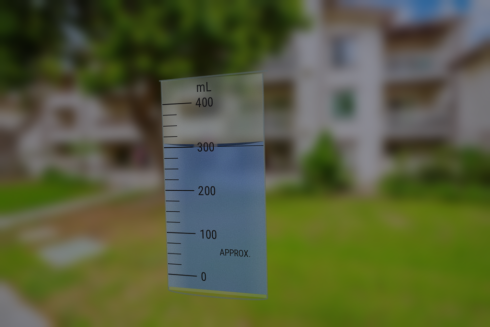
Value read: 300 mL
